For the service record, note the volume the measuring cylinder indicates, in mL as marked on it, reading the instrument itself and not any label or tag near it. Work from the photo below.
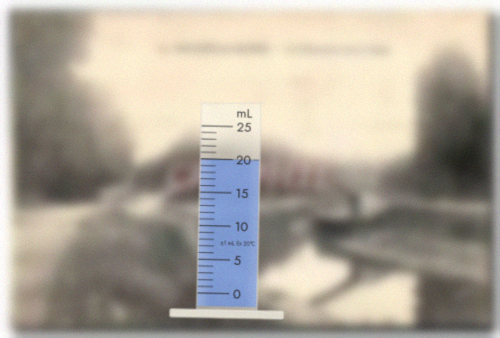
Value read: 20 mL
